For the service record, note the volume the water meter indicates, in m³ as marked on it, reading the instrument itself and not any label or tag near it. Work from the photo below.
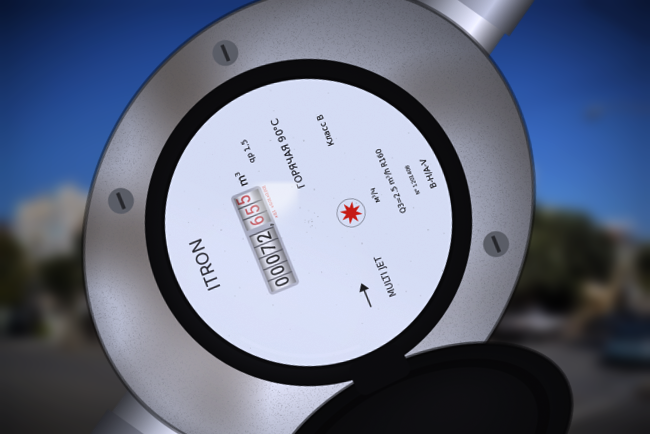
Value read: 72.655 m³
